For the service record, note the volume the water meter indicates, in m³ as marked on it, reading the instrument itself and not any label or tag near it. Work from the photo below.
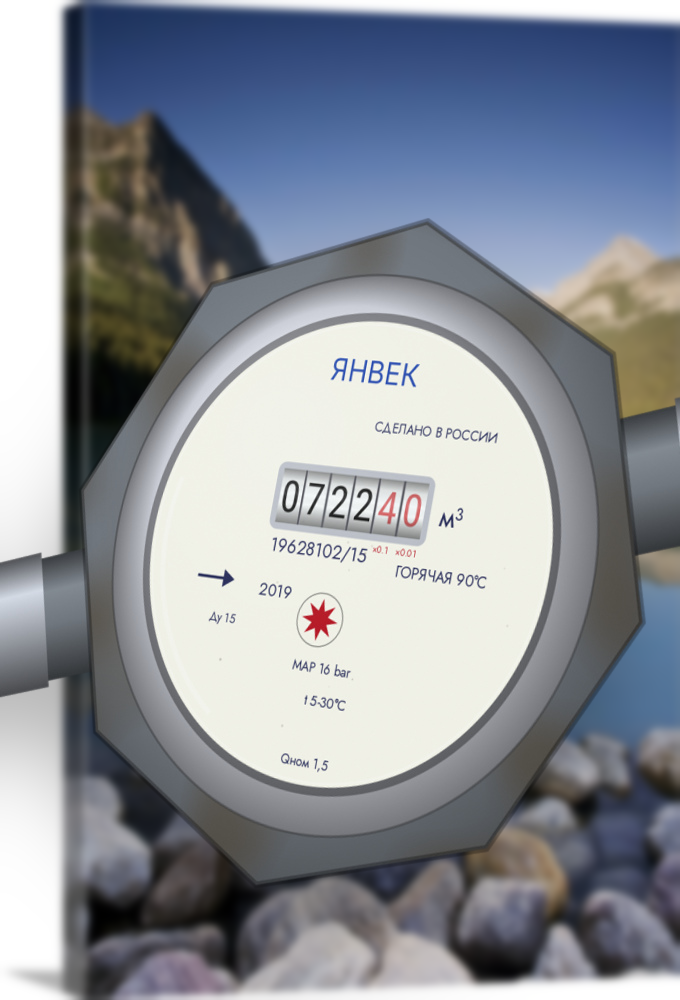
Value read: 722.40 m³
